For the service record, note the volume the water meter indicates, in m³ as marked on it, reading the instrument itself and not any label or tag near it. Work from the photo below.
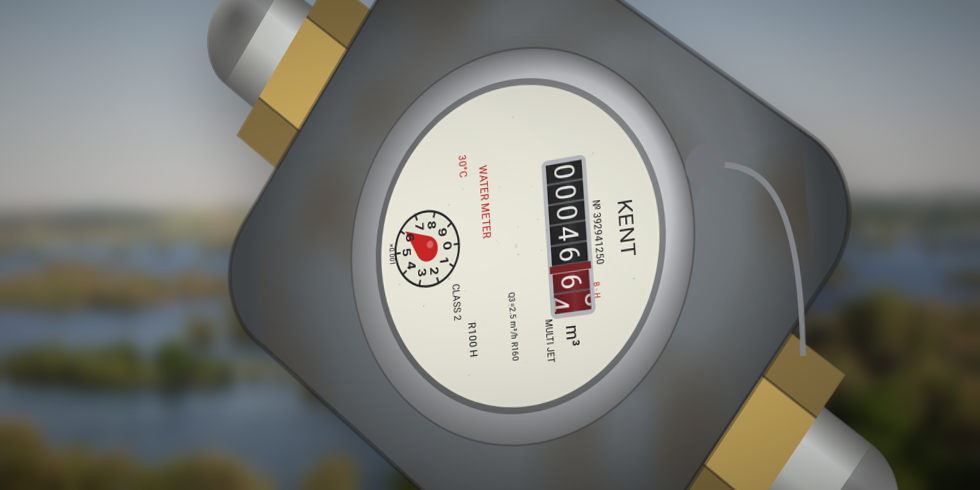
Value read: 46.636 m³
